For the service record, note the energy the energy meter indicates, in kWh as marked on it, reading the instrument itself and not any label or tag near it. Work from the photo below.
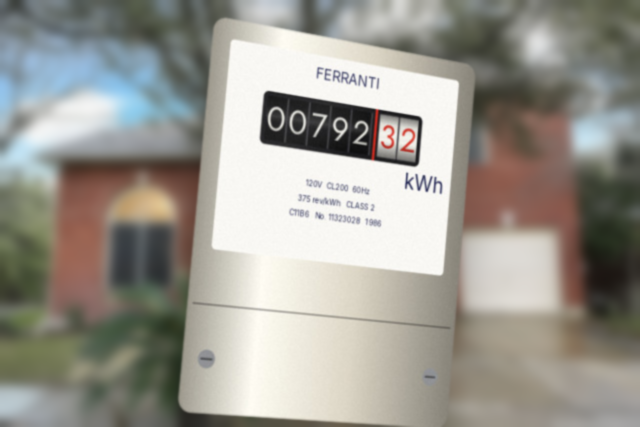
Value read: 792.32 kWh
